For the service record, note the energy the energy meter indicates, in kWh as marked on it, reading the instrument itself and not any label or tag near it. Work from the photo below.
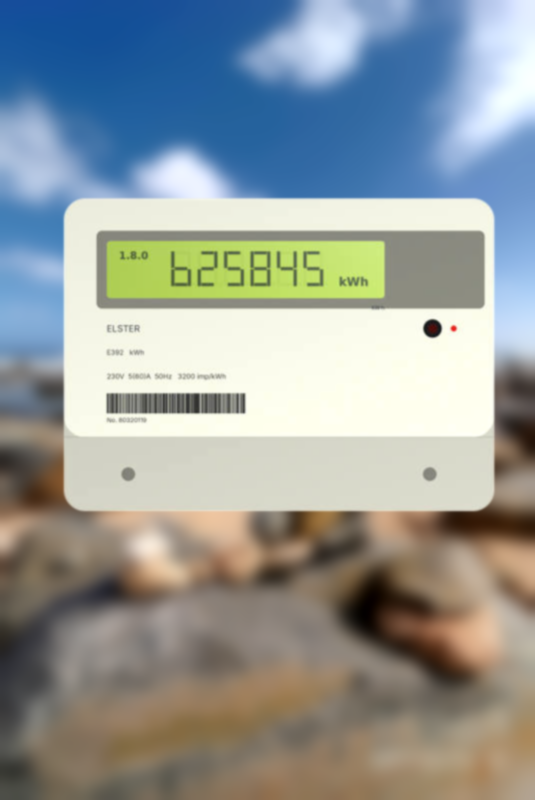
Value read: 625845 kWh
